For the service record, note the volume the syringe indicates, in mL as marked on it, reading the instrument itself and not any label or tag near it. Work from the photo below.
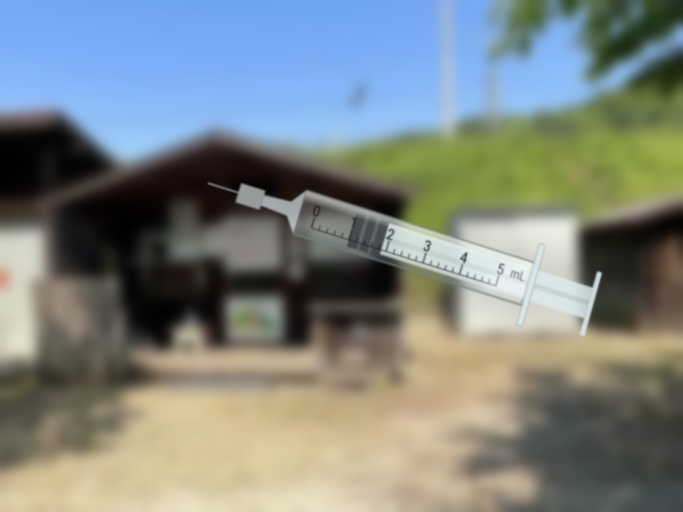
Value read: 1 mL
